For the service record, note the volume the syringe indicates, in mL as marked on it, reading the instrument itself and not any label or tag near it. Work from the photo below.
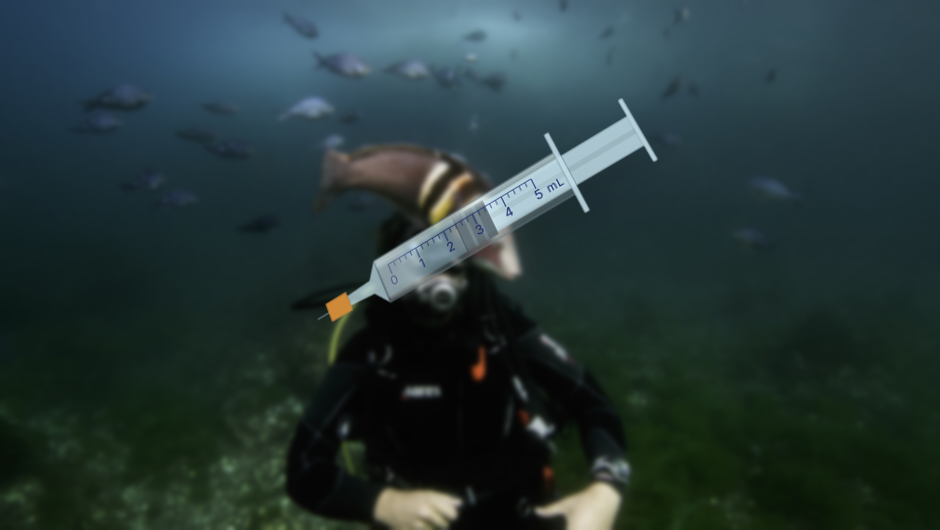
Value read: 2.4 mL
